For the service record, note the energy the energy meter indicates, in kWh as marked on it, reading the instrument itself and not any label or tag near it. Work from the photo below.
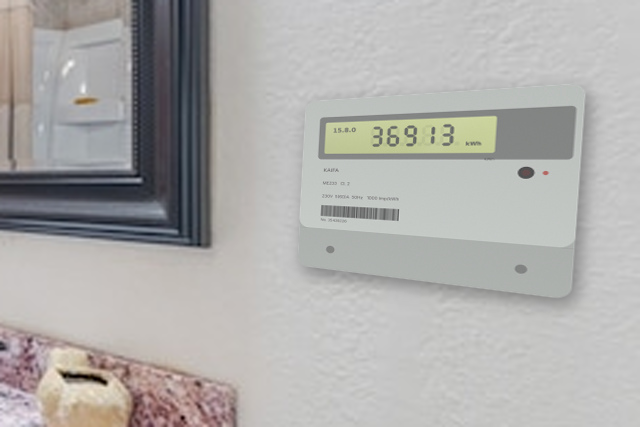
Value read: 36913 kWh
